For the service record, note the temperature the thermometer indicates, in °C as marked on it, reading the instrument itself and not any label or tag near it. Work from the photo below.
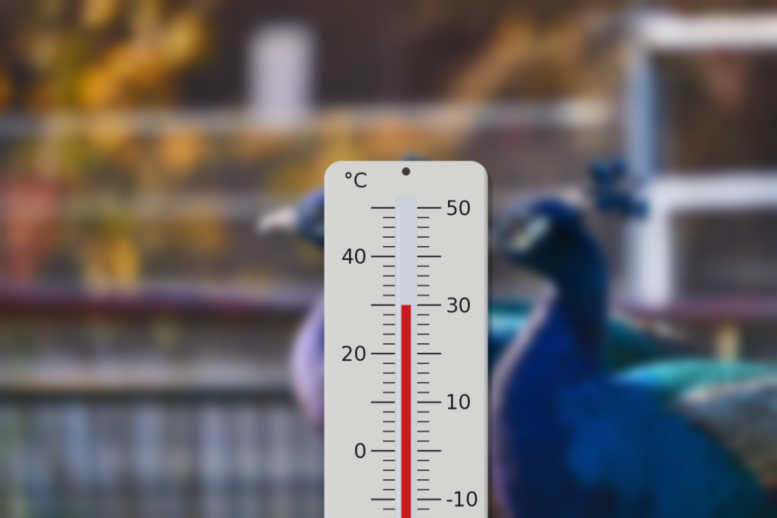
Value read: 30 °C
